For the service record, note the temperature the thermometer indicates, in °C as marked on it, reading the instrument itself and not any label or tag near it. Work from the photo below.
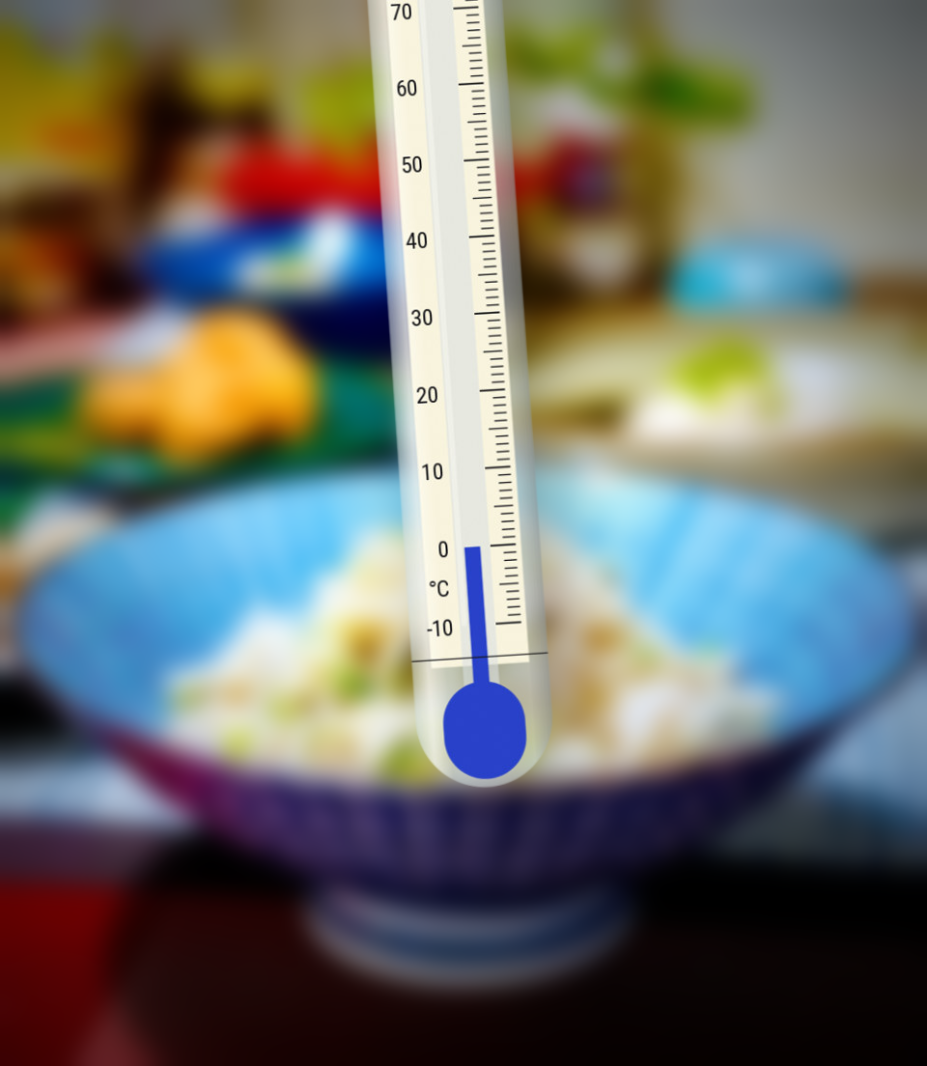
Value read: 0 °C
